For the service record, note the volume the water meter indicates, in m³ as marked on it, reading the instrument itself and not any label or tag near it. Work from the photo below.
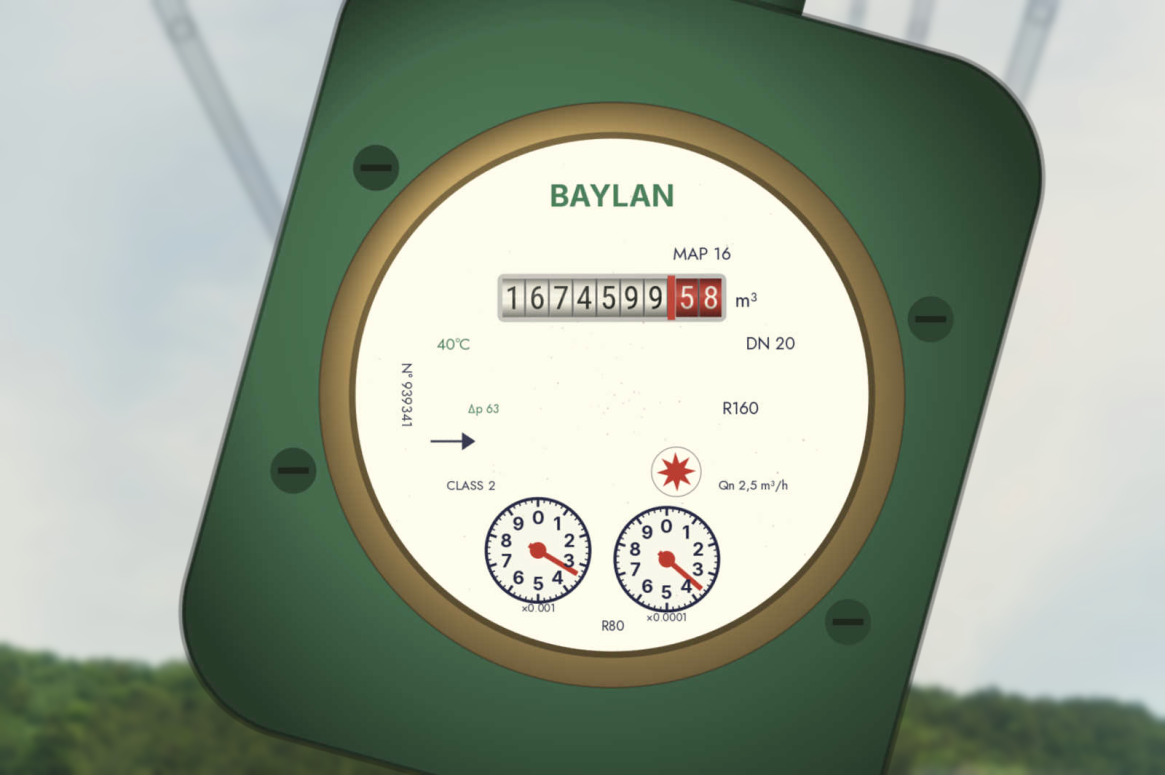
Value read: 1674599.5833 m³
